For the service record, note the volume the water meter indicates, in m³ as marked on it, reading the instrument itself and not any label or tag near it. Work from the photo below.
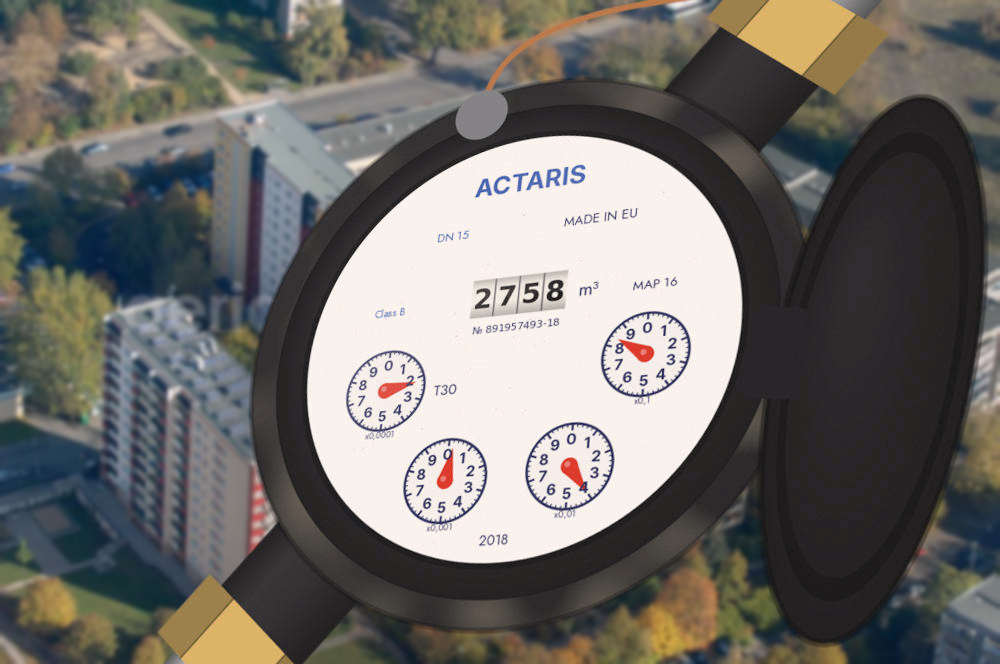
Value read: 2758.8402 m³
